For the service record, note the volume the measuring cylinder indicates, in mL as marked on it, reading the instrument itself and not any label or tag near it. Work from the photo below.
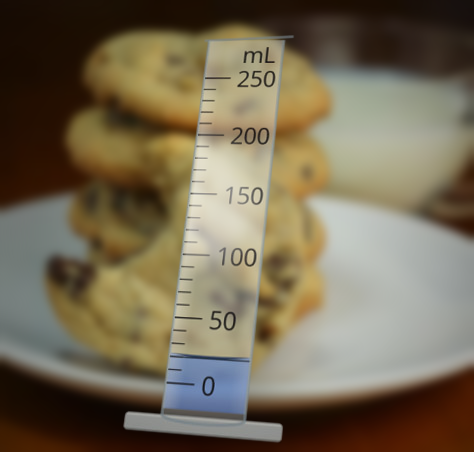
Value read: 20 mL
